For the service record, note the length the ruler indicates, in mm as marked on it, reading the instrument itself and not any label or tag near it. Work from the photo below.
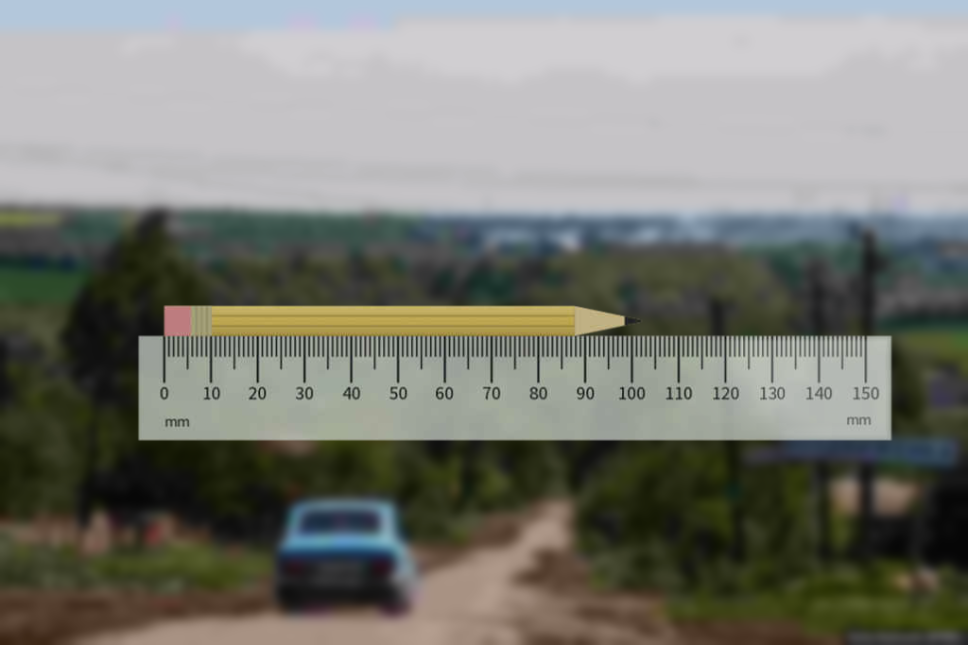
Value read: 102 mm
